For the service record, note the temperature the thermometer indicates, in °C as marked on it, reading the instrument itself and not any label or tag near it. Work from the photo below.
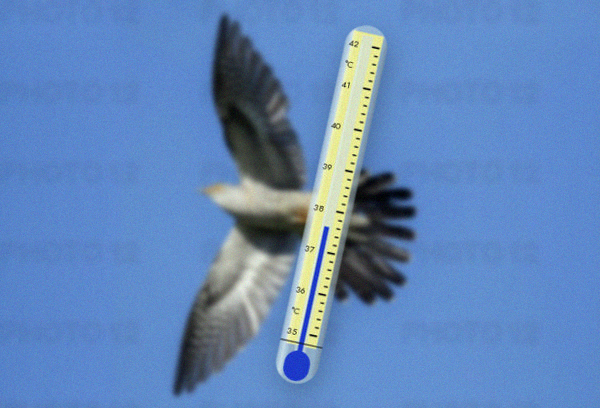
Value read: 37.6 °C
